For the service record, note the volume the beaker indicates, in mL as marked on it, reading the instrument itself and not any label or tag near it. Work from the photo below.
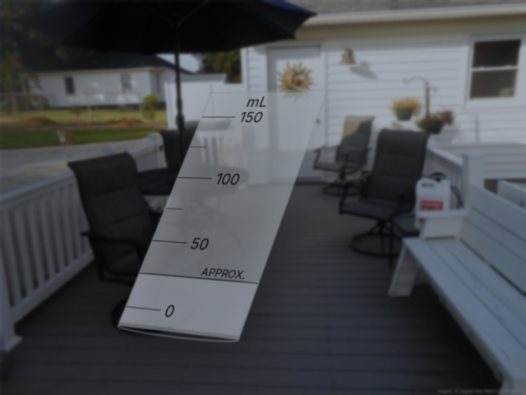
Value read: 25 mL
